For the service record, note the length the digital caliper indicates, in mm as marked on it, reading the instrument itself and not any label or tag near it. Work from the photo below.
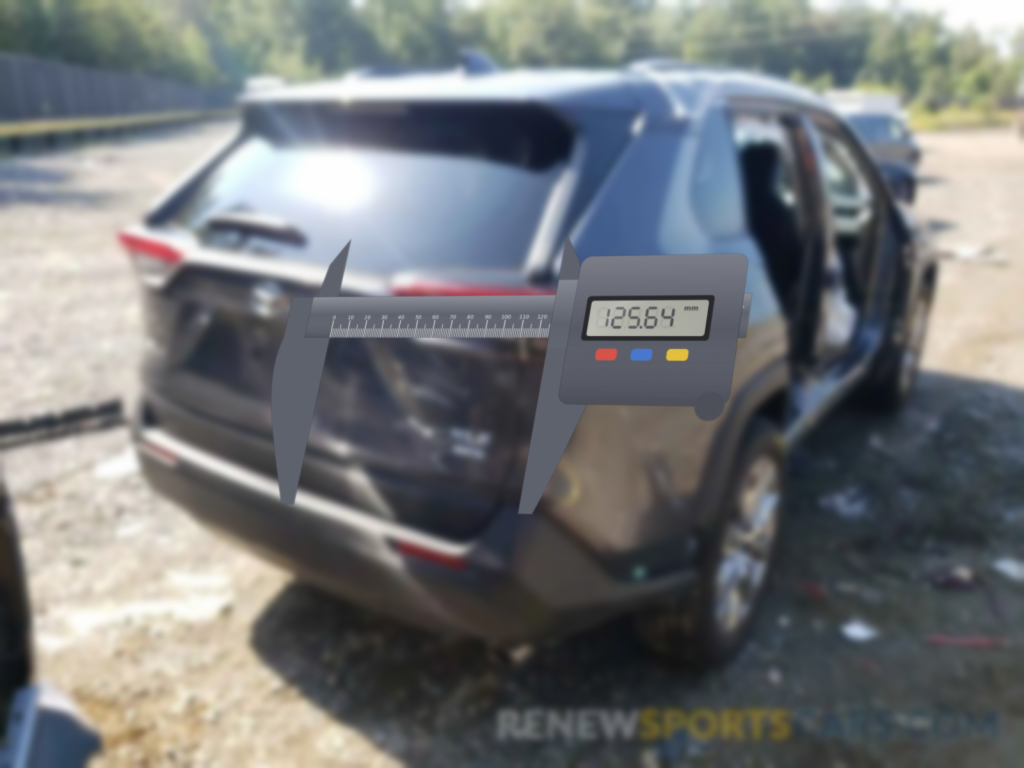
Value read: 125.64 mm
